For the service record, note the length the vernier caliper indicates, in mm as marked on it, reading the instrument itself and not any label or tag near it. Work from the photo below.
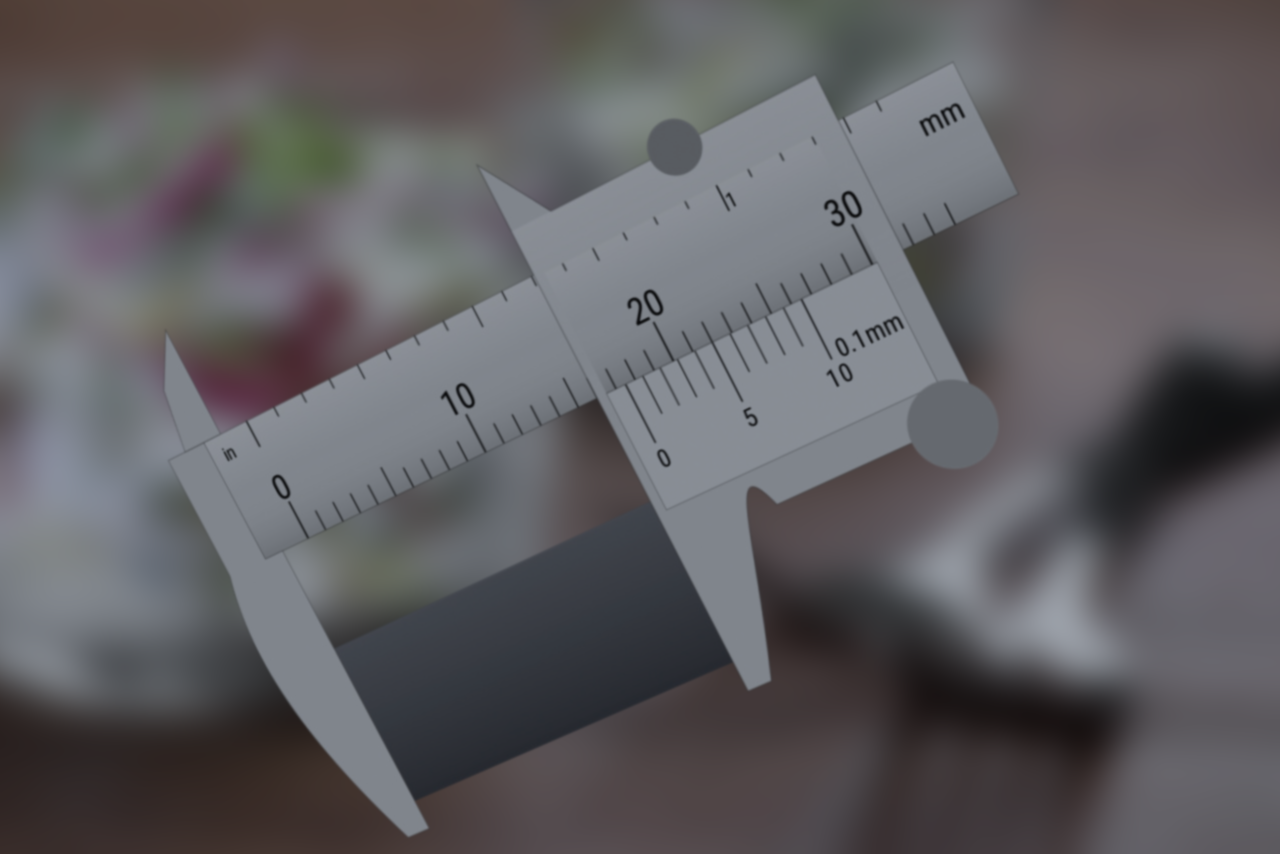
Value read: 17.5 mm
